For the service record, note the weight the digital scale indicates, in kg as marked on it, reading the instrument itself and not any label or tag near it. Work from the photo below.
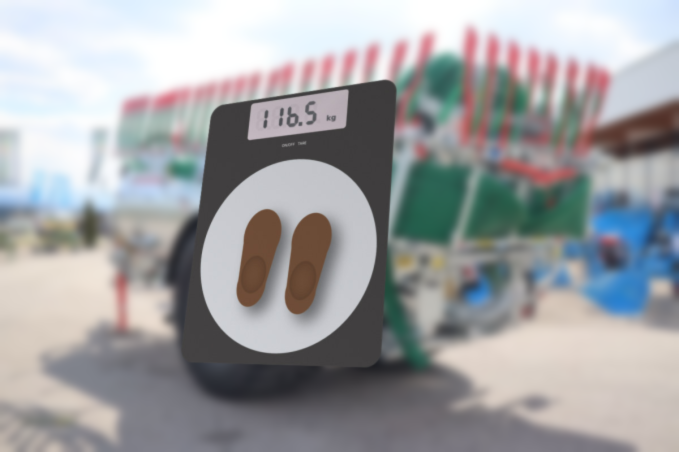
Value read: 116.5 kg
